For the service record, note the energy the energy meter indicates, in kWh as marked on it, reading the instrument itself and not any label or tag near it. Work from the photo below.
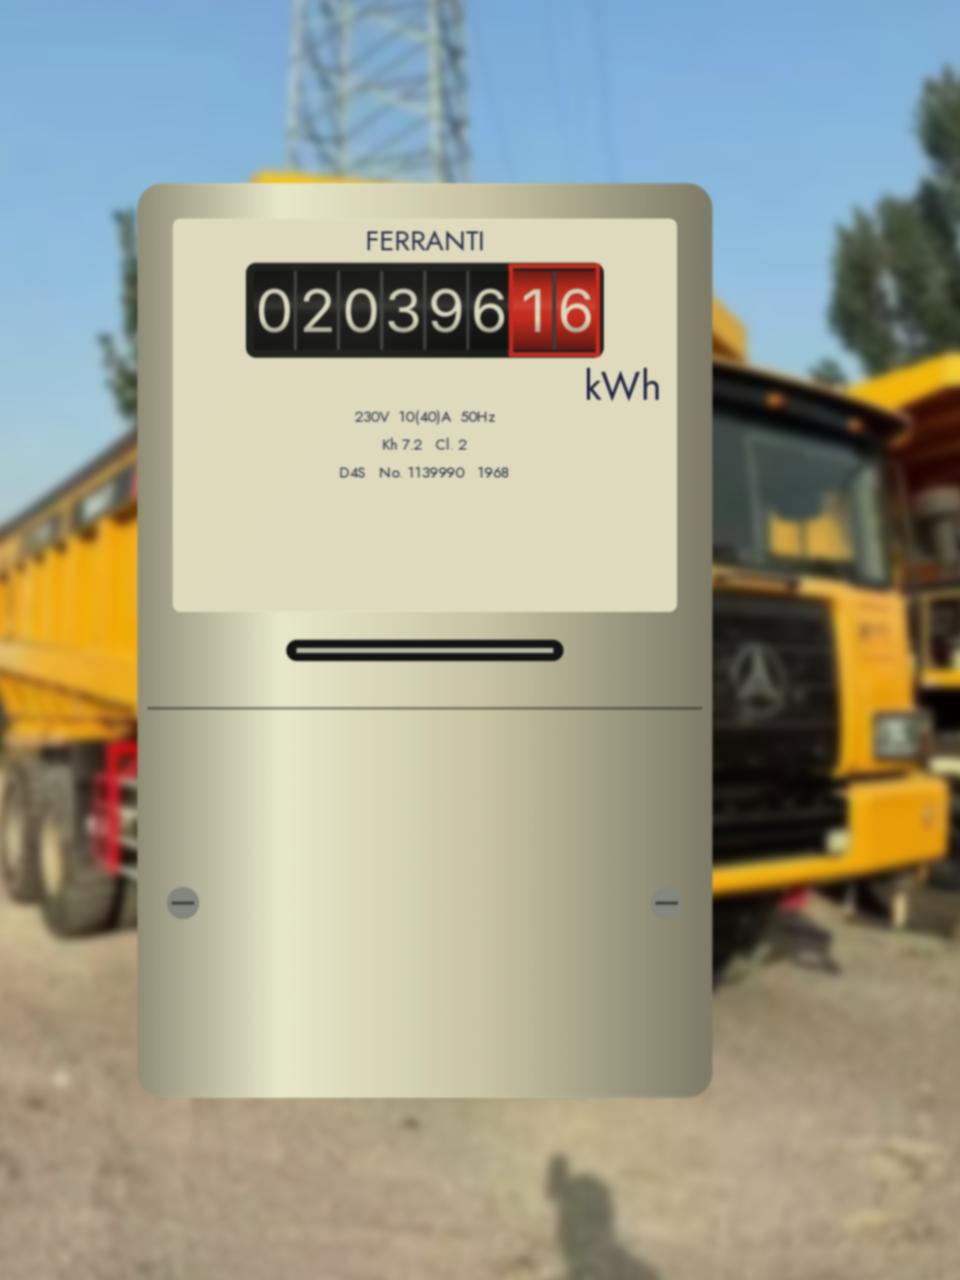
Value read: 20396.16 kWh
